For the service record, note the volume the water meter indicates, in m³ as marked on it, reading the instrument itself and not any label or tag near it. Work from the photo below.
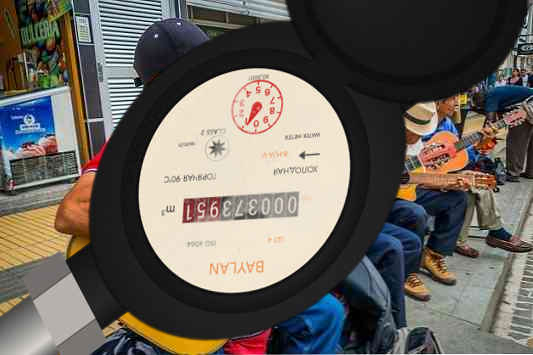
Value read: 373.9510 m³
